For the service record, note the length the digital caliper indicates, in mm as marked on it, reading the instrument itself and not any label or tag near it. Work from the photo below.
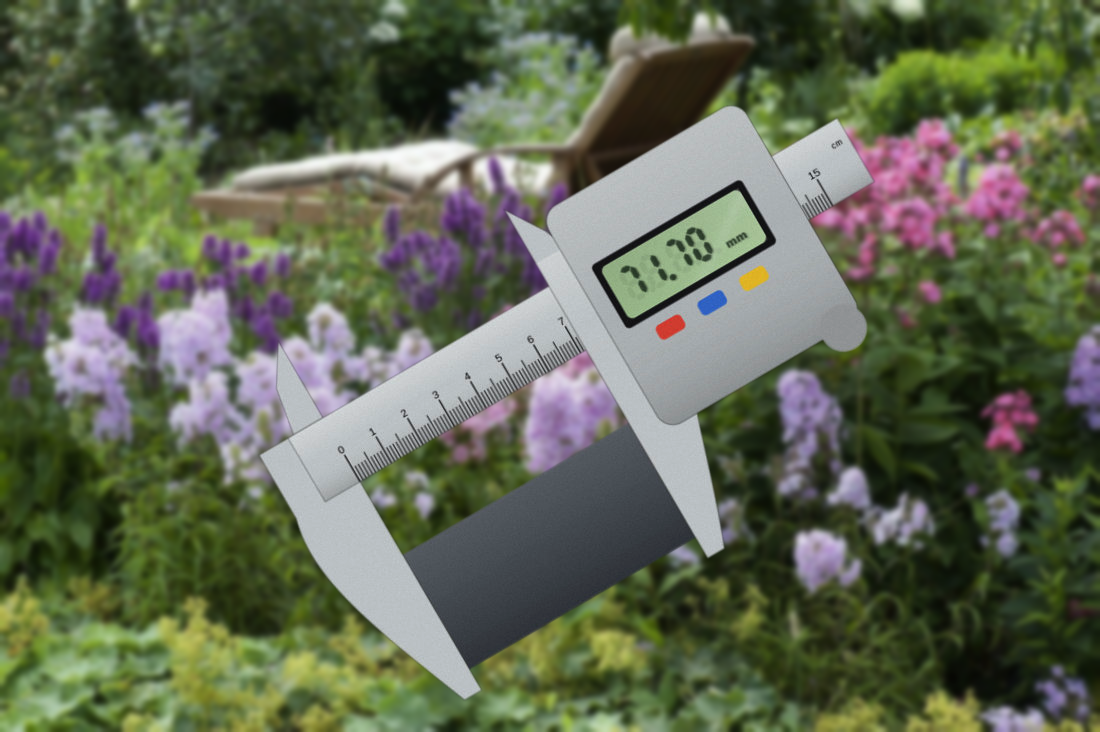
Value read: 71.70 mm
